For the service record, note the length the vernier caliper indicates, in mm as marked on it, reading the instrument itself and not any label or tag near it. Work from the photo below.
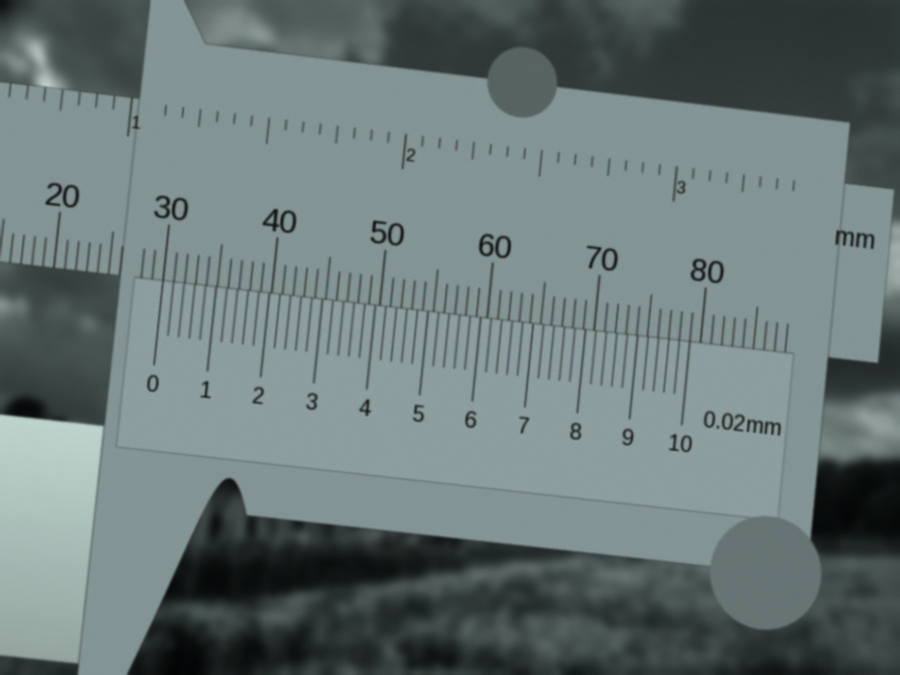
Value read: 30.0 mm
